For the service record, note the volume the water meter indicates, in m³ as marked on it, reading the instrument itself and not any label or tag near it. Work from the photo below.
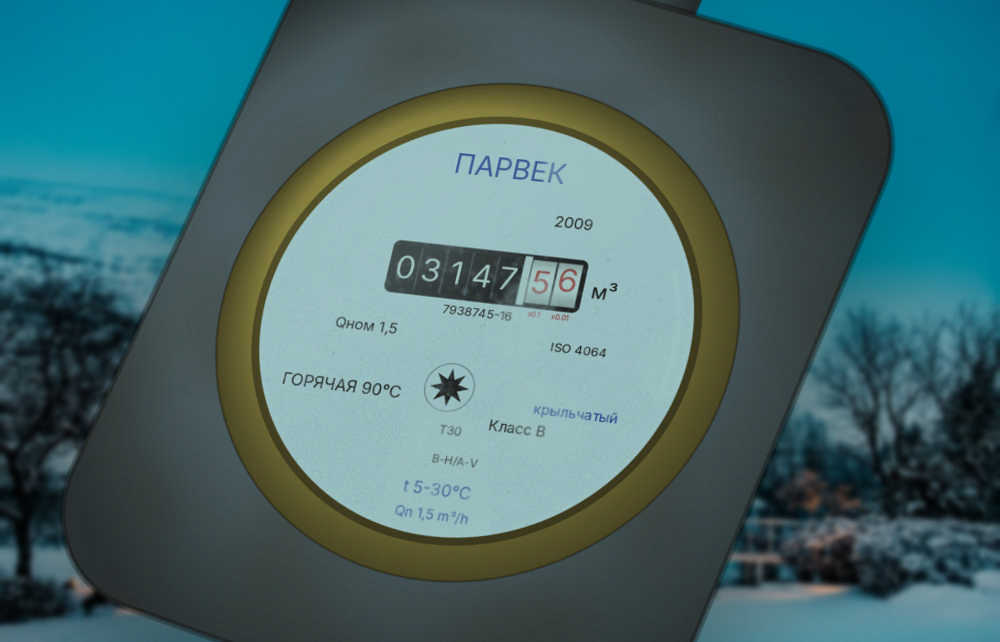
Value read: 3147.56 m³
